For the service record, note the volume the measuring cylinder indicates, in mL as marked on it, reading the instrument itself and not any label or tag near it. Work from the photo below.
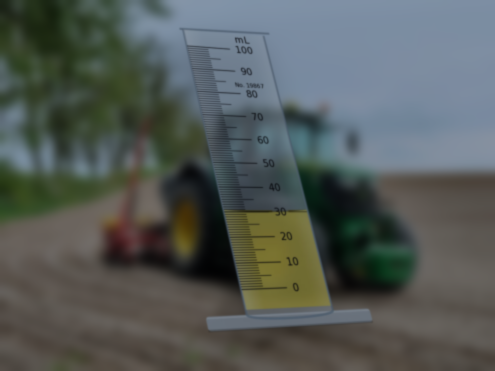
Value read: 30 mL
